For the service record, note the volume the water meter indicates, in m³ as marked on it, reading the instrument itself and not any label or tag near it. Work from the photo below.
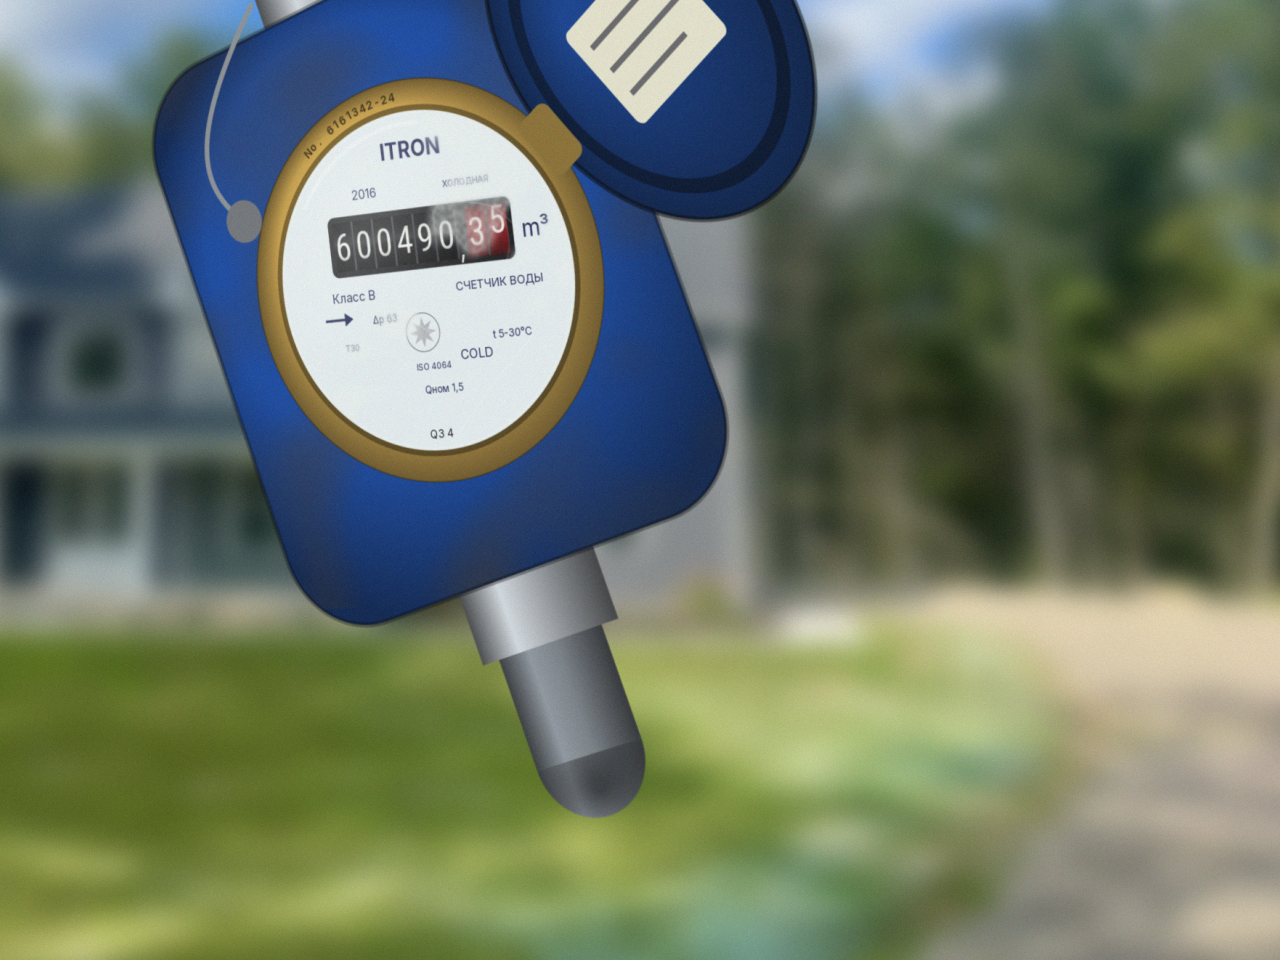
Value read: 600490.35 m³
